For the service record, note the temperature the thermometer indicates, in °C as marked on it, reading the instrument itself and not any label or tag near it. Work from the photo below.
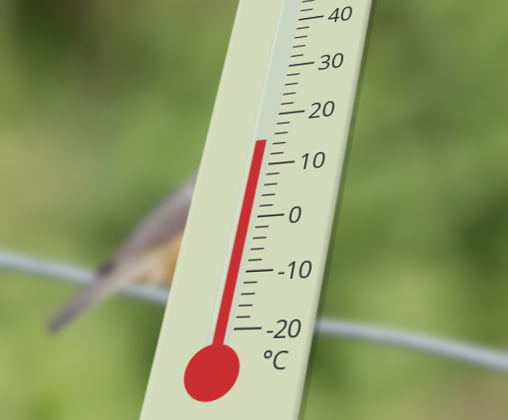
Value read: 15 °C
